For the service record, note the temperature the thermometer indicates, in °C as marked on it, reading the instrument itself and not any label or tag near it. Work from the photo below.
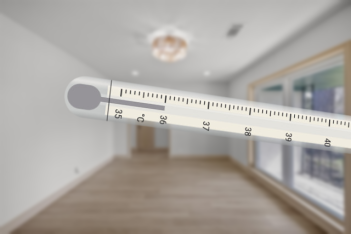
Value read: 36 °C
